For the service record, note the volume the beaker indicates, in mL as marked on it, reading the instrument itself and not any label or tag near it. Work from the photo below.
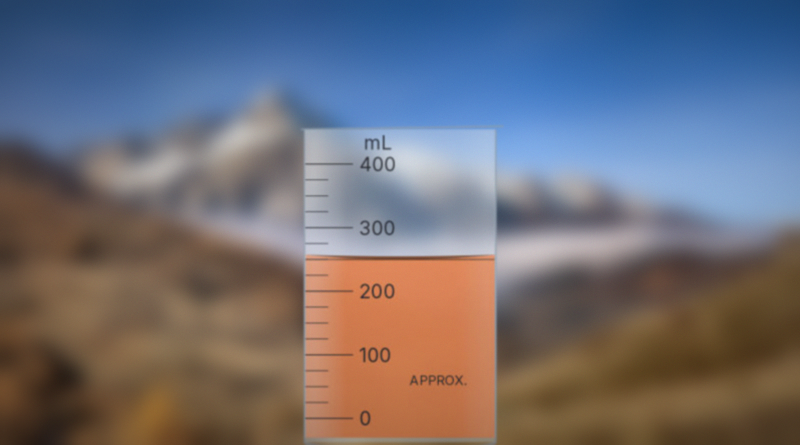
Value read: 250 mL
